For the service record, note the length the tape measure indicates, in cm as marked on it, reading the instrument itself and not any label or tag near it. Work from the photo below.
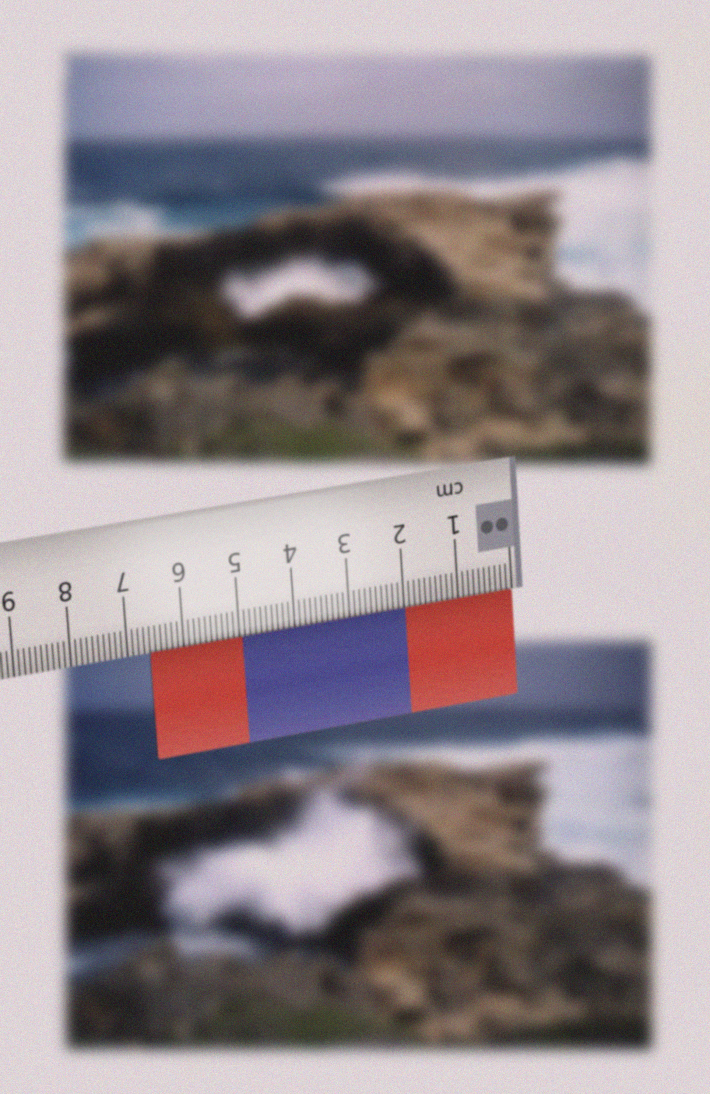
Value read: 6.6 cm
